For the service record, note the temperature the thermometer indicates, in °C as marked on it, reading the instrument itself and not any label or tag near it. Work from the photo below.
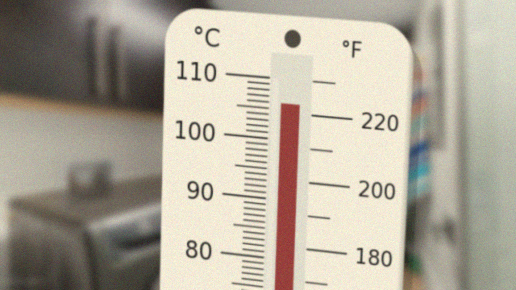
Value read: 106 °C
